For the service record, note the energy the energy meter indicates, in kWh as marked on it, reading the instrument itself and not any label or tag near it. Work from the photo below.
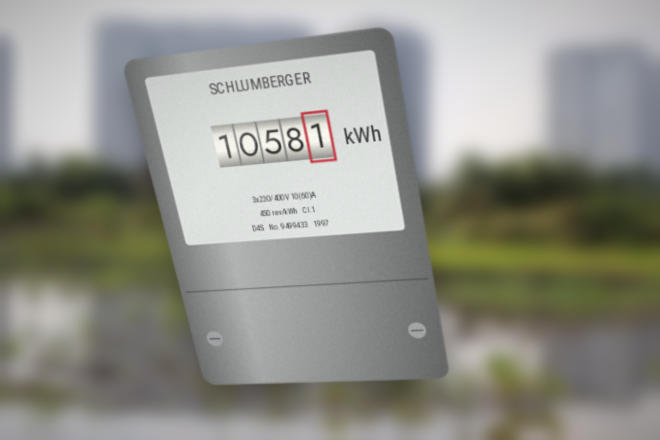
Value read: 1058.1 kWh
